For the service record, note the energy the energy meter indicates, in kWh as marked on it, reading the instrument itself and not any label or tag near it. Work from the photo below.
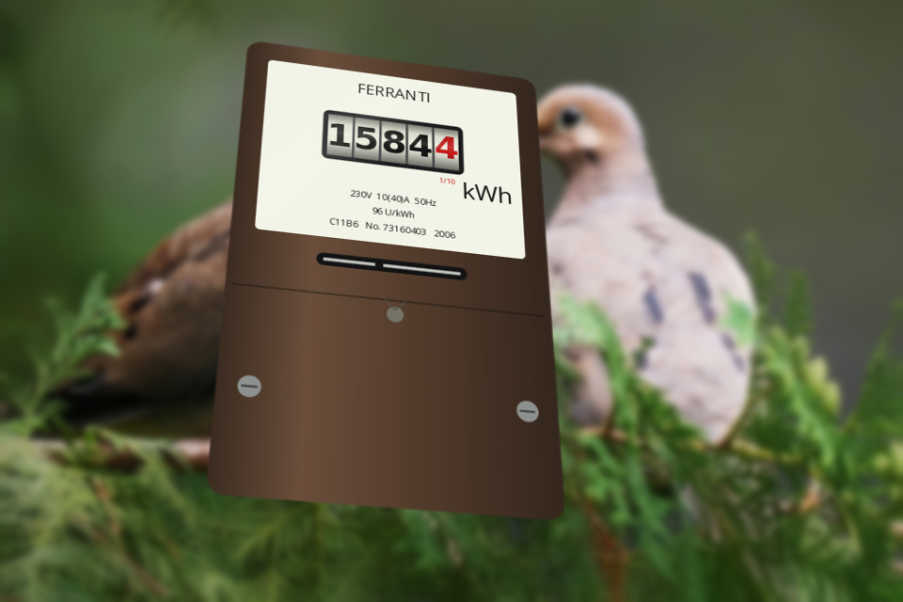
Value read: 1584.4 kWh
